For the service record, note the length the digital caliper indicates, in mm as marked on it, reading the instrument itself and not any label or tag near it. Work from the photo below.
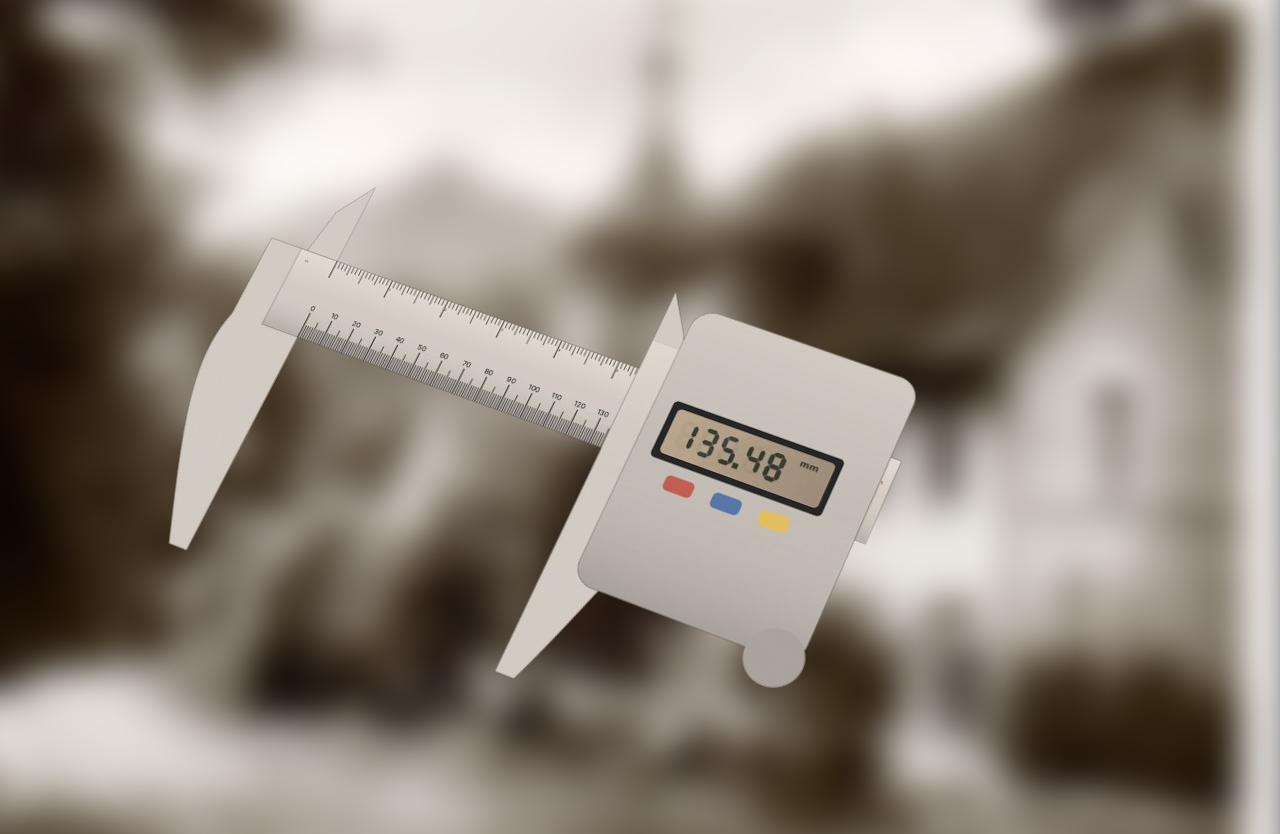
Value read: 135.48 mm
